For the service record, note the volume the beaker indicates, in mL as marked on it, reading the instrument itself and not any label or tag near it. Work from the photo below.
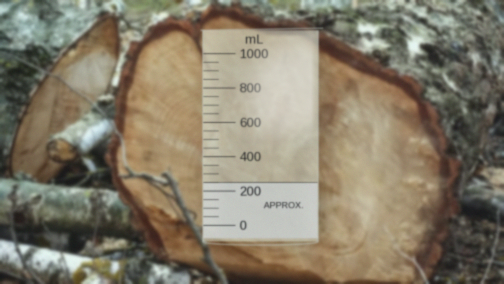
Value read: 250 mL
